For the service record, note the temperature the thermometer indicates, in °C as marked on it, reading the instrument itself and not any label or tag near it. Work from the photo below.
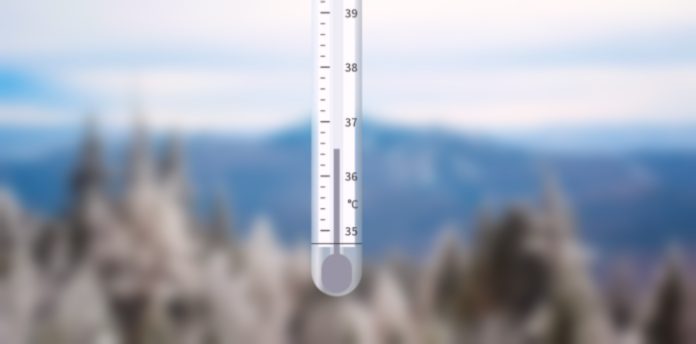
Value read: 36.5 °C
